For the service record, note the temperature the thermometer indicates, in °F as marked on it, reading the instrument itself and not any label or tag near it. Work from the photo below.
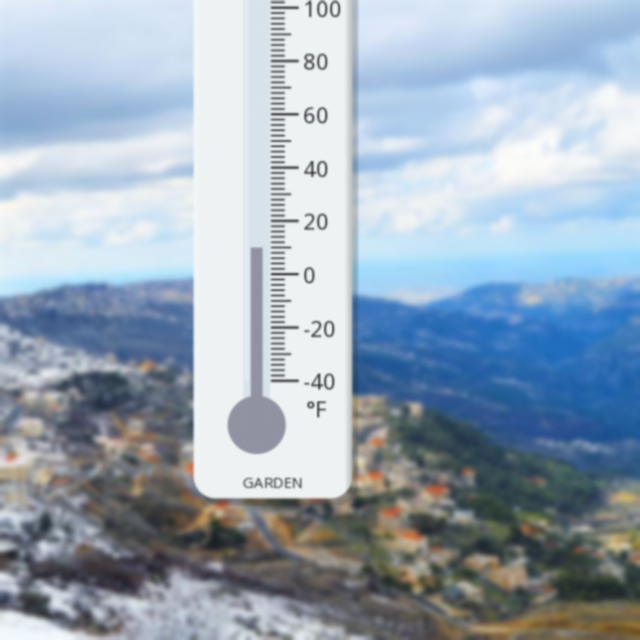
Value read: 10 °F
